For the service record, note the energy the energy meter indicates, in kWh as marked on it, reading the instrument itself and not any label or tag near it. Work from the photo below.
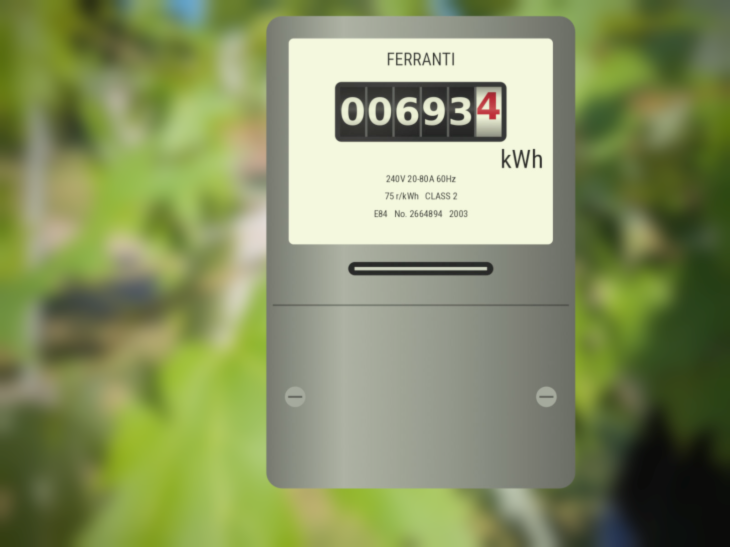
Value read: 693.4 kWh
